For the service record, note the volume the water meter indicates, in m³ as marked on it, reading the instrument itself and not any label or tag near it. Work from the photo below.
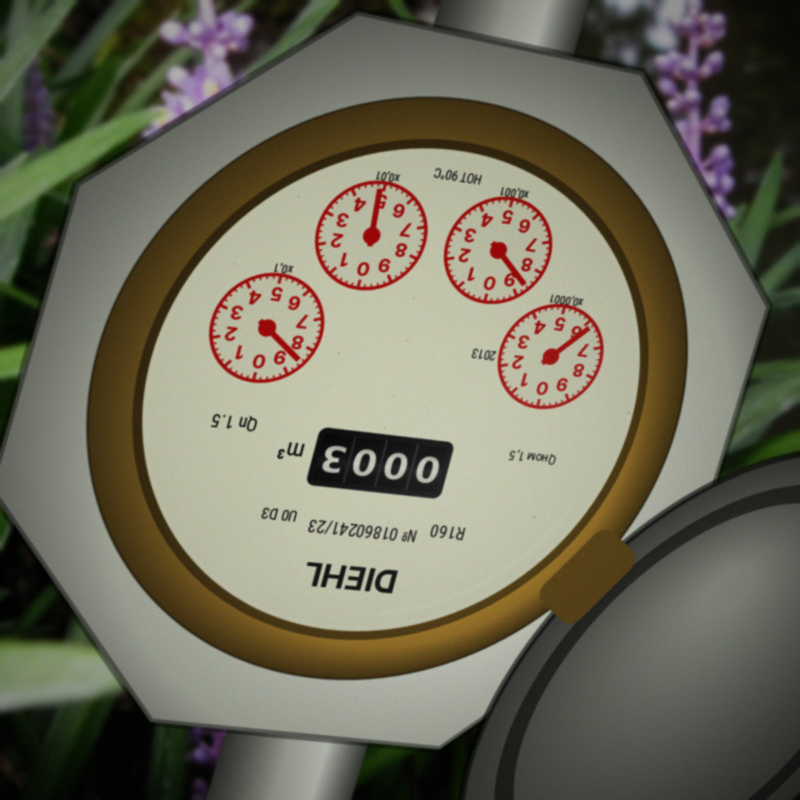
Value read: 3.8486 m³
